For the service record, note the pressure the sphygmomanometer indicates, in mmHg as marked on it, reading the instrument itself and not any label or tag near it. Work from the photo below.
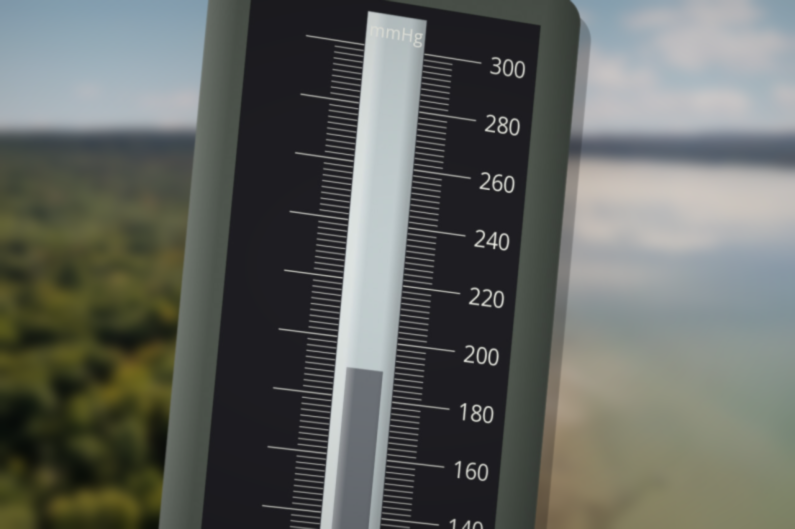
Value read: 190 mmHg
